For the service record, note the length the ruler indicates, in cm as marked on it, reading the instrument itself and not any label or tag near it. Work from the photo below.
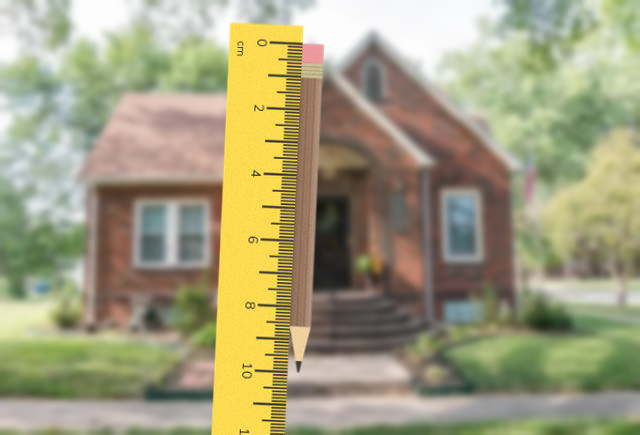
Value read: 10 cm
